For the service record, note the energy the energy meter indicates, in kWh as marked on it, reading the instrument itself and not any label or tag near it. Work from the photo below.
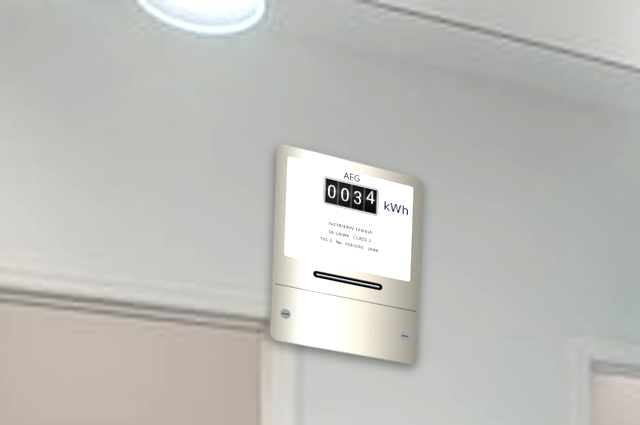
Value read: 34 kWh
